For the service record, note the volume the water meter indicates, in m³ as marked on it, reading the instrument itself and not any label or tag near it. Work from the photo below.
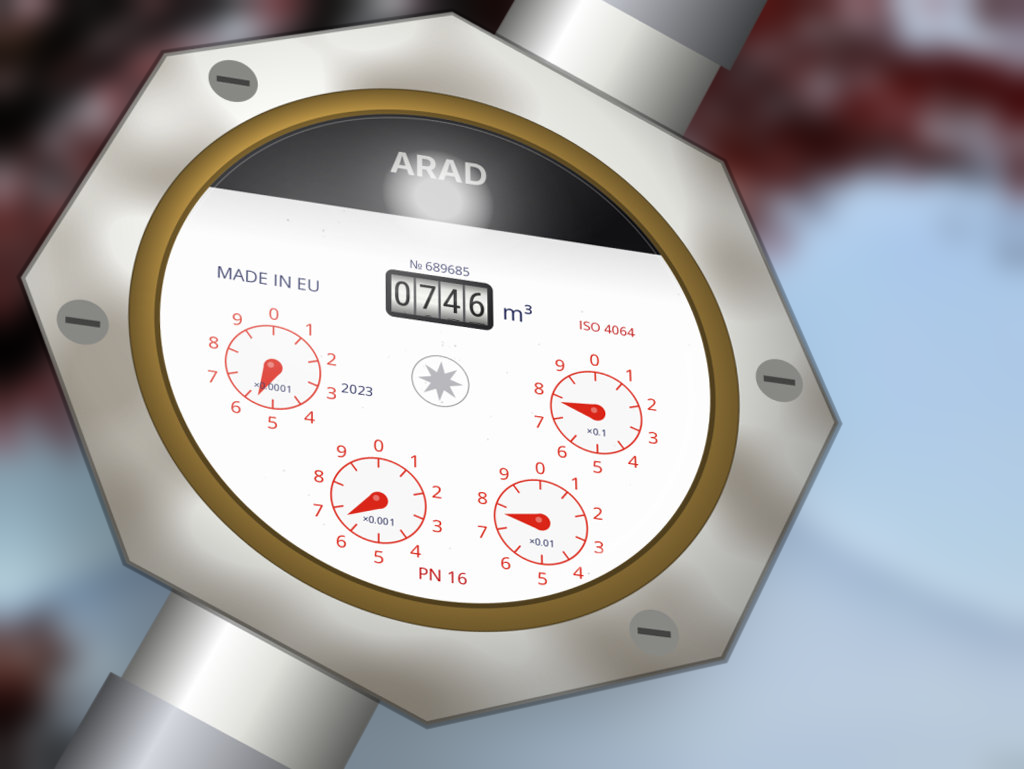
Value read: 746.7765 m³
